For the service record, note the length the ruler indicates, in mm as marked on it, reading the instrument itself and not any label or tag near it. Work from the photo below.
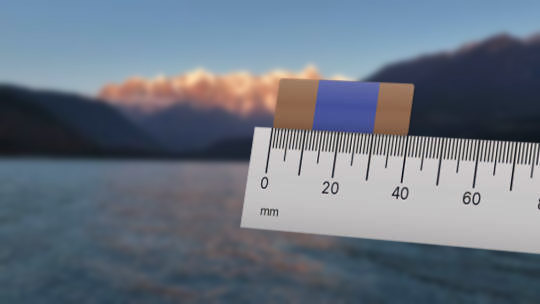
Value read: 40 mm
